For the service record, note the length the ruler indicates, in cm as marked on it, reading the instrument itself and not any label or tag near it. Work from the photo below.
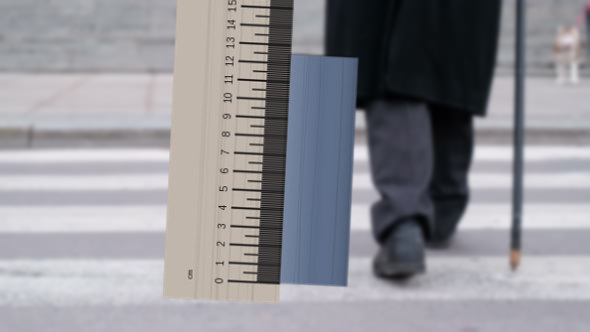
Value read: 12.5 cm
